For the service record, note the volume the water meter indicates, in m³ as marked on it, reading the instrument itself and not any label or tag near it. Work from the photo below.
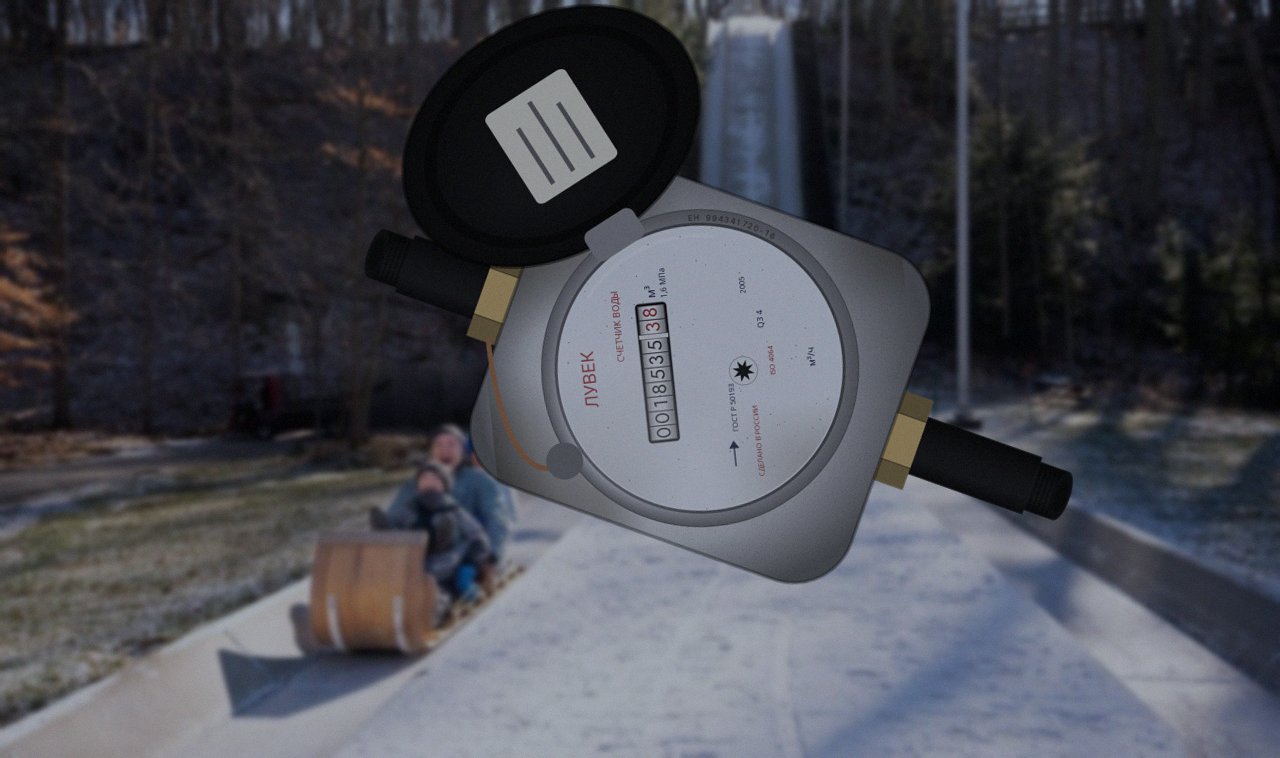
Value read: 18535.38 m³
